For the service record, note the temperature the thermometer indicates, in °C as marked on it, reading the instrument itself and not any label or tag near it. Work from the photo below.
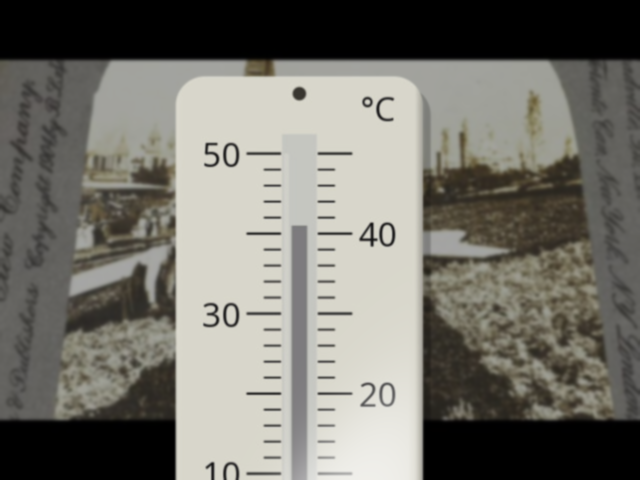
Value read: 41 °C
